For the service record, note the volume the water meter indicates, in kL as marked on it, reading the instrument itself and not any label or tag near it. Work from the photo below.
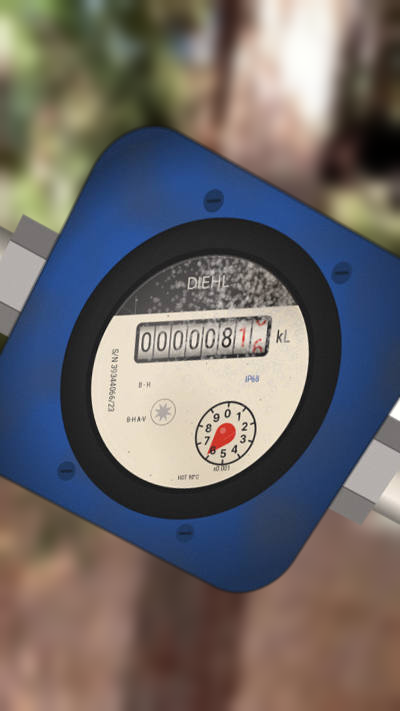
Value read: 8.156 kL
